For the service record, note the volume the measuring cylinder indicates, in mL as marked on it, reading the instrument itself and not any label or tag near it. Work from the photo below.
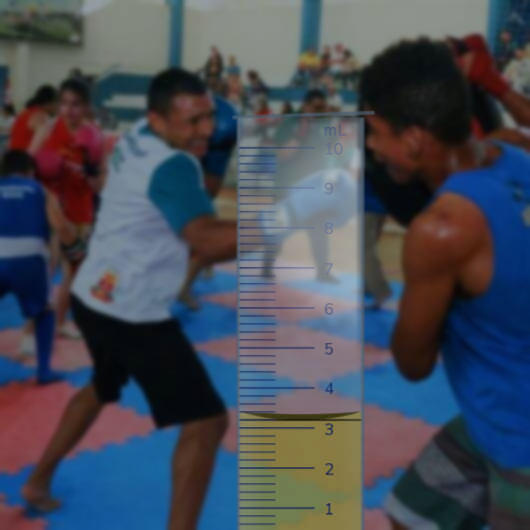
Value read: 3.2 mL
